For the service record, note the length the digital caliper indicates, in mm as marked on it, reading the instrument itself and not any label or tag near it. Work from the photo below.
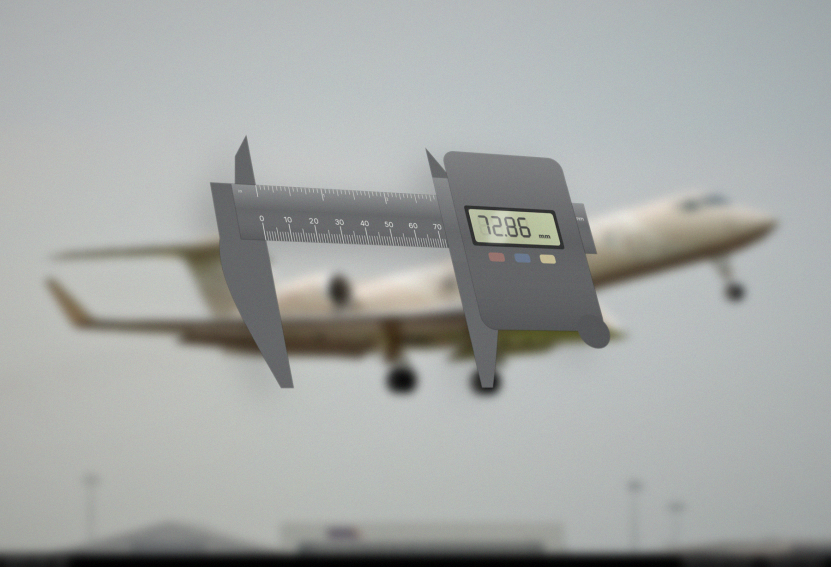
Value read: 72.86 mm
